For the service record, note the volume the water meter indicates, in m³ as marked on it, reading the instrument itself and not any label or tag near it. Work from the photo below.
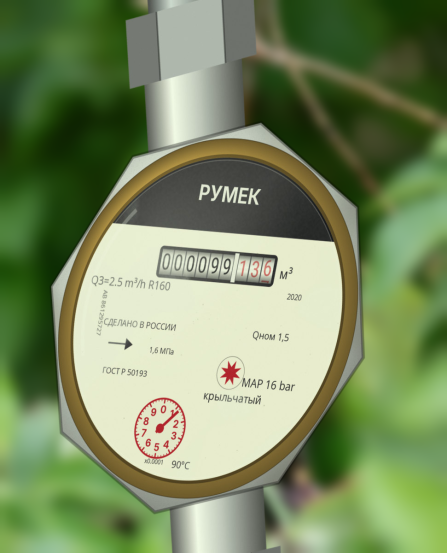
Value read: 99.1361 m³
